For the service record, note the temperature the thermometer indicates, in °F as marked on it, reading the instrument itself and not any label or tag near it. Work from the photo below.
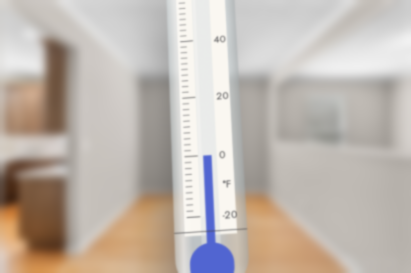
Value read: 0 °F
